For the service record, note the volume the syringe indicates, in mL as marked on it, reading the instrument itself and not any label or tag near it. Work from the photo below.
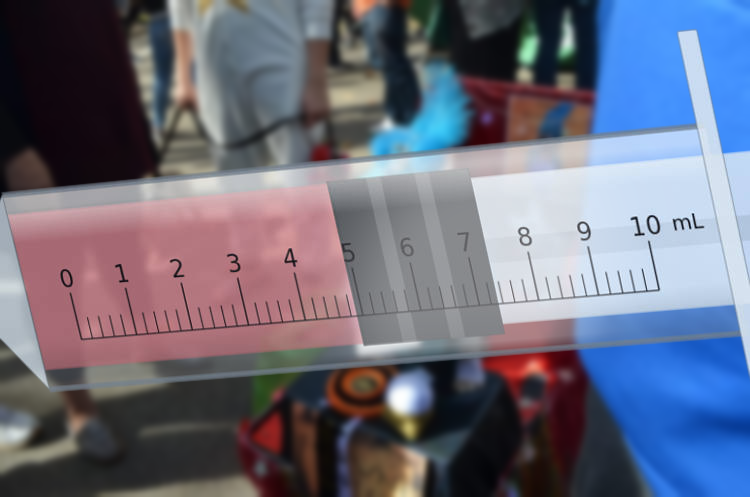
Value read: 4.9 mL
